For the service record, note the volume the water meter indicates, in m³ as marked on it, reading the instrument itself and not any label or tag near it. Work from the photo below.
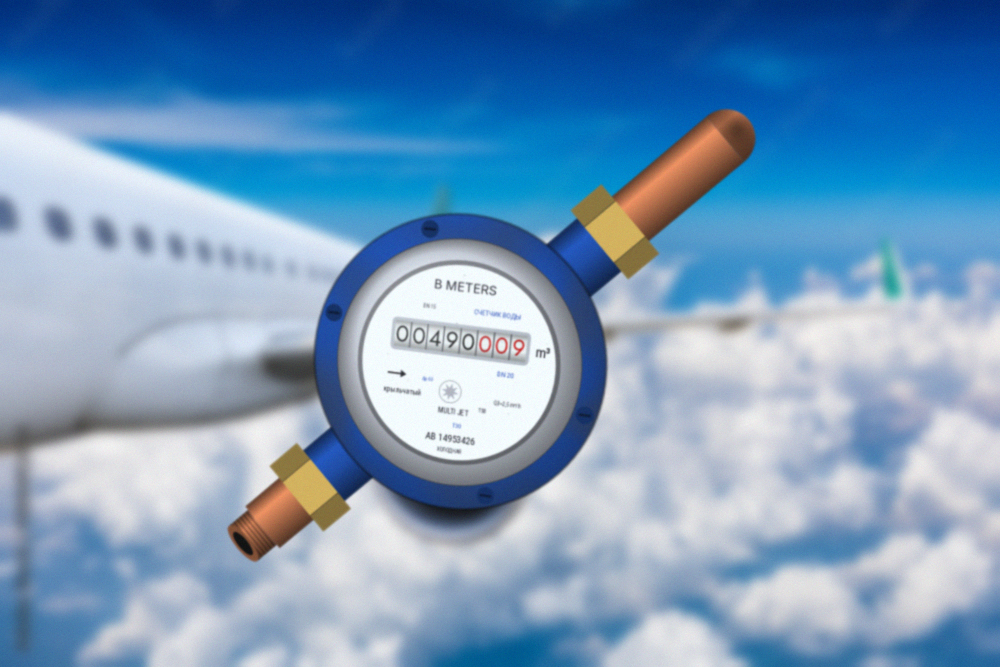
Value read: 490.009 m³
